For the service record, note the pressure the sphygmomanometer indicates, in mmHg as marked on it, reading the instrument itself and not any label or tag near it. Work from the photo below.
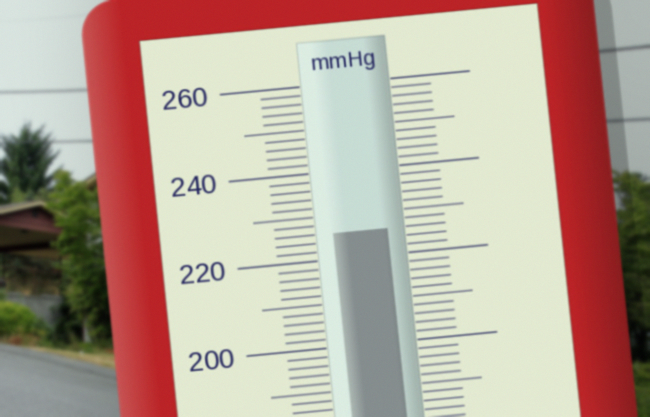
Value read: 226 mmHg
